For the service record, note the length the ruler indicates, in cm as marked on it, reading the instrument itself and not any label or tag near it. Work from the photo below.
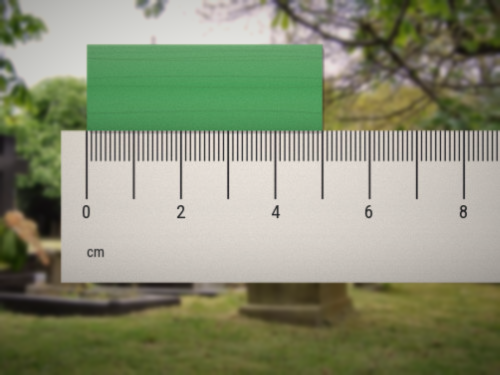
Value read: 5 cm
